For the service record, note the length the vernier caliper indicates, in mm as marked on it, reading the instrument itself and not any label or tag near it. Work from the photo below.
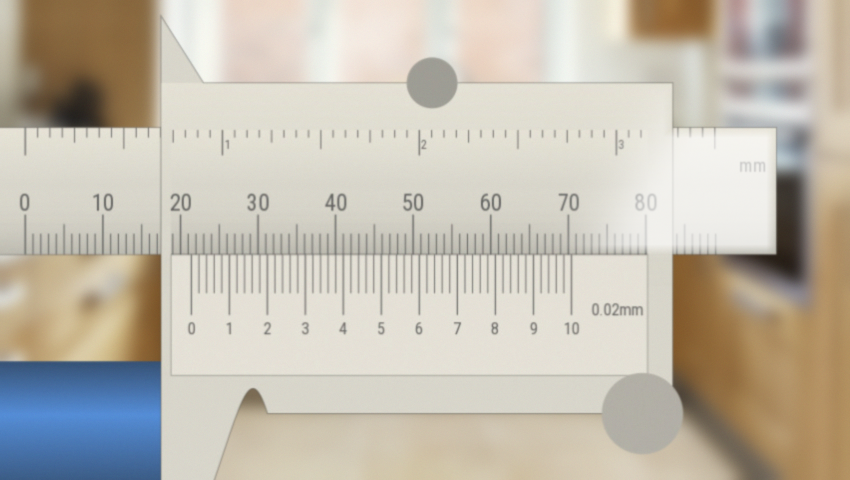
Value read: 21.4 mm
